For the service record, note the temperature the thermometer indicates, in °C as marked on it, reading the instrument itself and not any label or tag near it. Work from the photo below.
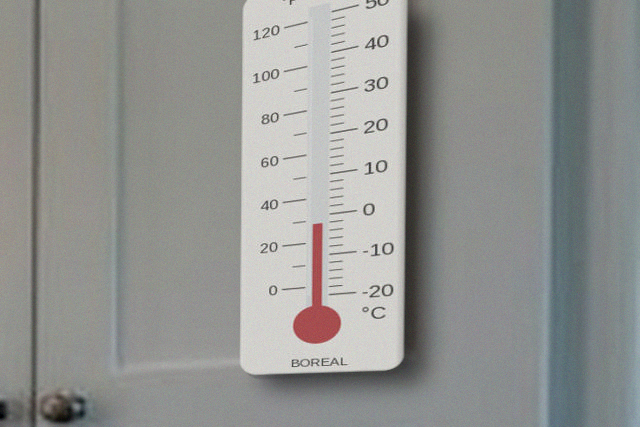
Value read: -2 °C
